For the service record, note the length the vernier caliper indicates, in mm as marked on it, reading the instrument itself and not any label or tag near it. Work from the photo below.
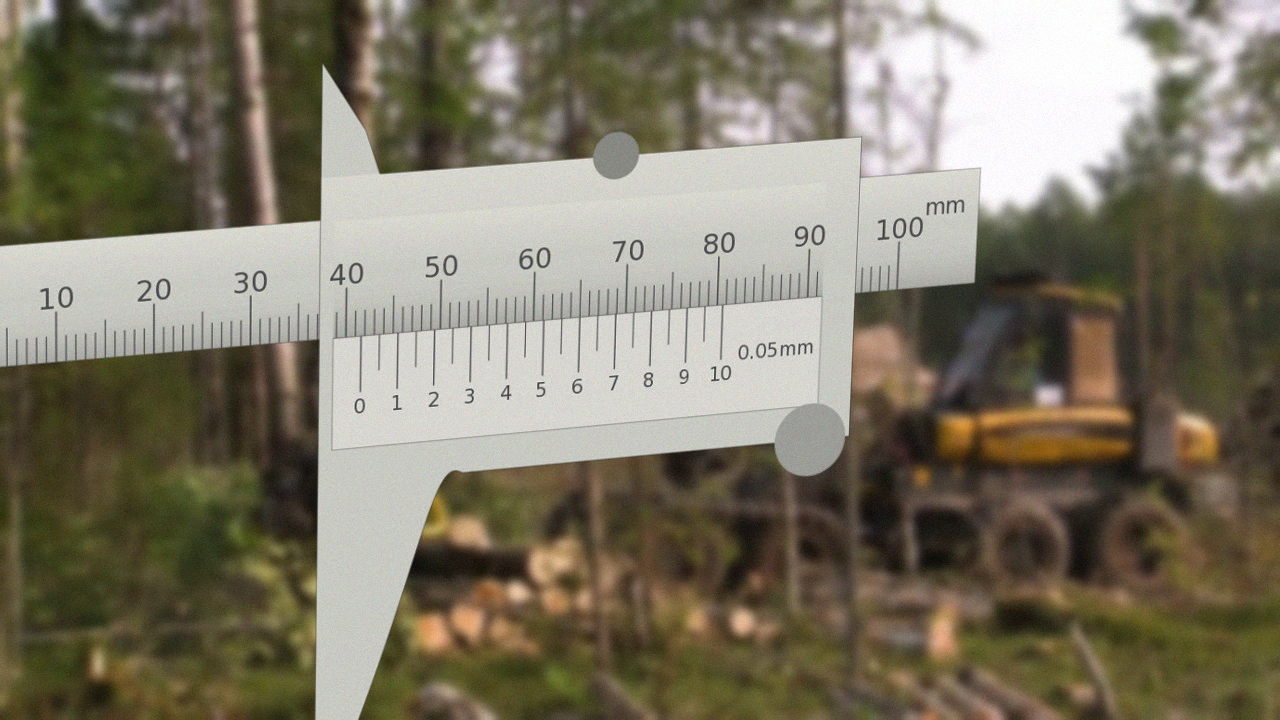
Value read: 41.6 mm
